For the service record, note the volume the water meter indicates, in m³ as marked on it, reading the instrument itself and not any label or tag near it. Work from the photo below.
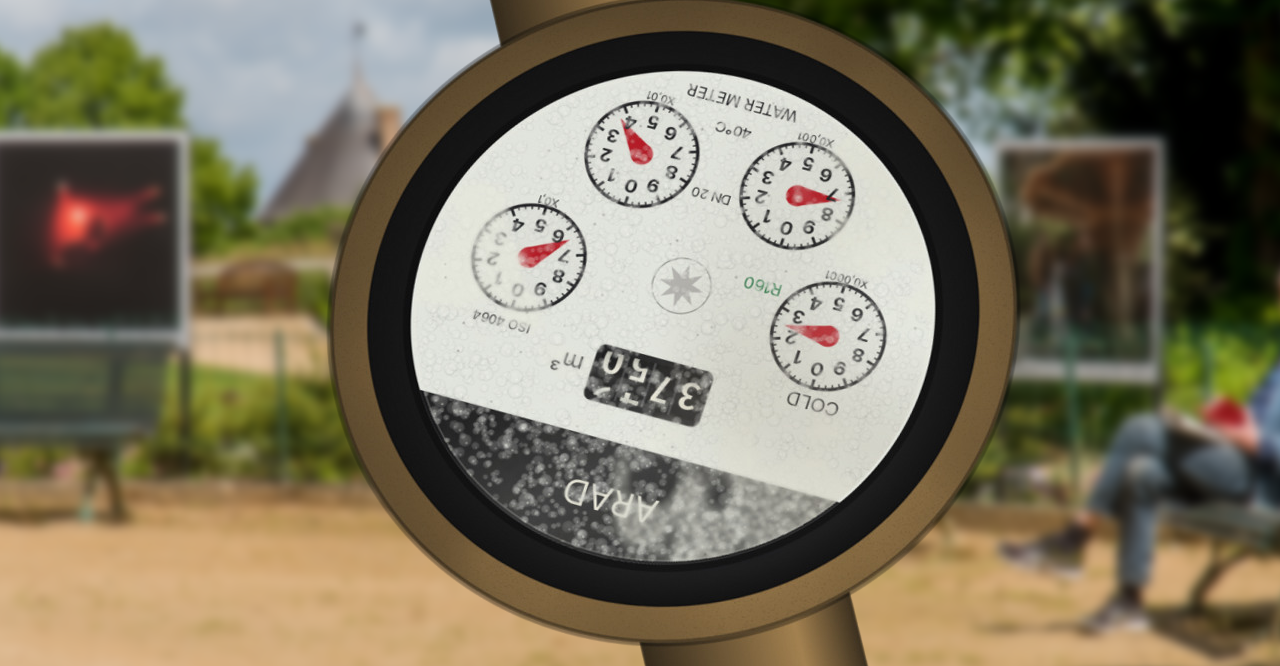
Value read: 3749.6372 m³
